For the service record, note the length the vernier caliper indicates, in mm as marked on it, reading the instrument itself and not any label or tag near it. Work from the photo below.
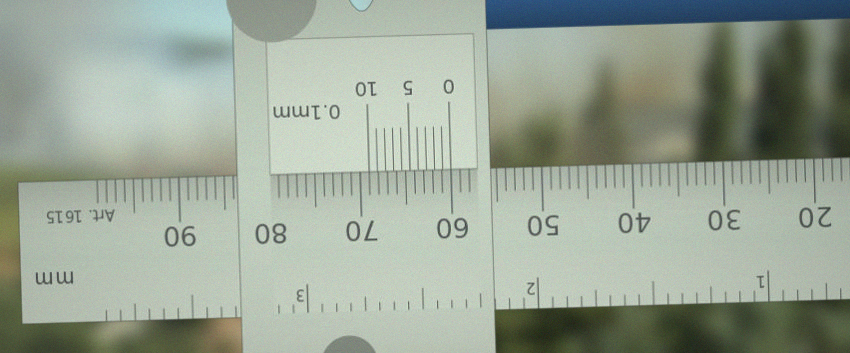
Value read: 60.0 mm
